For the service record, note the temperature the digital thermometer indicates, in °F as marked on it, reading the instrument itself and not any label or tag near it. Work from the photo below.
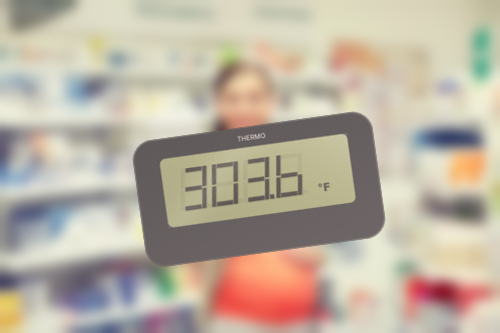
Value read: 303.6 °F
